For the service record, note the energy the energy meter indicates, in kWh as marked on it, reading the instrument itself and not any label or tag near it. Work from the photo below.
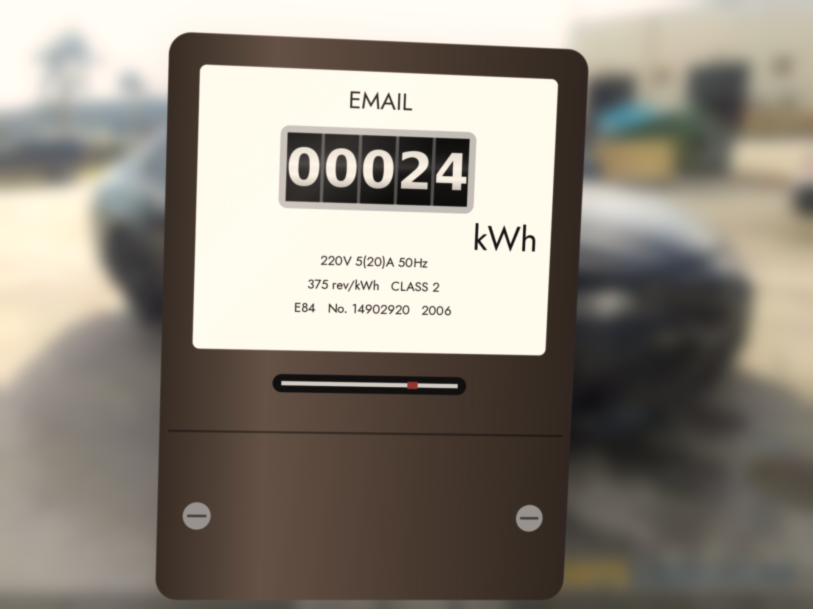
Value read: 24 kWh
